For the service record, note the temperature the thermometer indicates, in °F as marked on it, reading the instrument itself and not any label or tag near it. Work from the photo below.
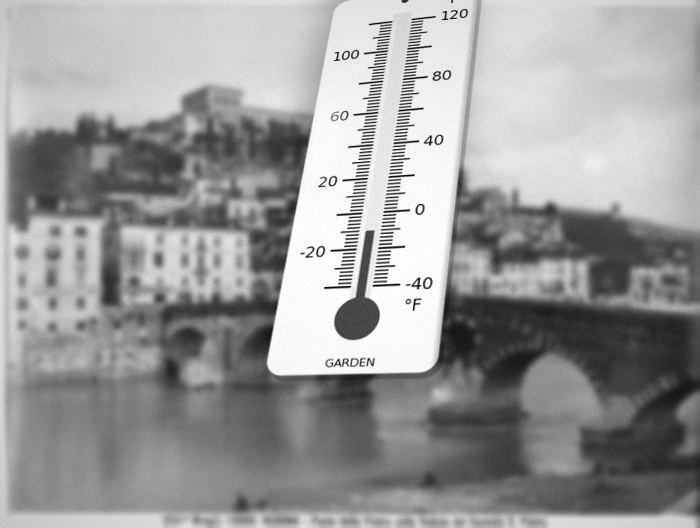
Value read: -10 °F
